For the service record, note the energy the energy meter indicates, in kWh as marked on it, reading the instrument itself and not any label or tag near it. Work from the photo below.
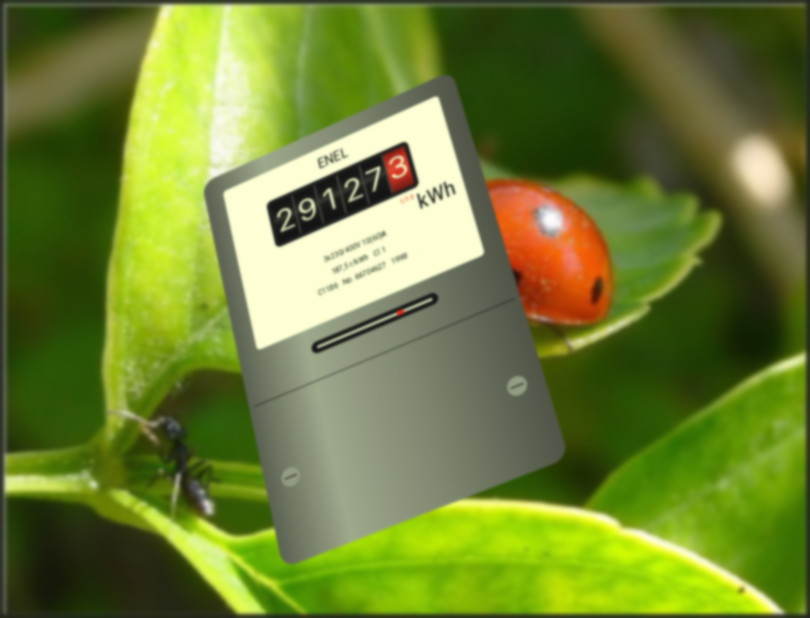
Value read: 29127.3 kWh
